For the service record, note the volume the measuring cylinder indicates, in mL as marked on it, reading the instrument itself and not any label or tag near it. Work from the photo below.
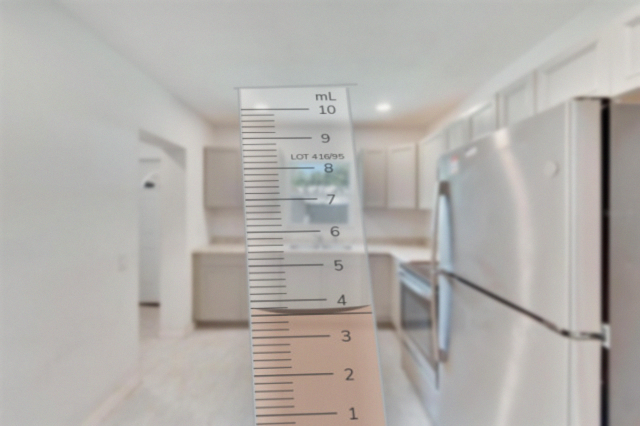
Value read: 3.6 mL
